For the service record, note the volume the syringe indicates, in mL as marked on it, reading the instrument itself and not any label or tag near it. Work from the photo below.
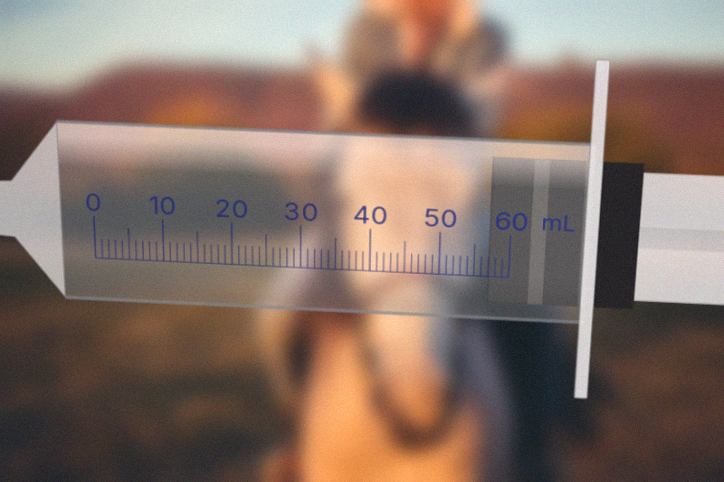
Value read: 57 mL
